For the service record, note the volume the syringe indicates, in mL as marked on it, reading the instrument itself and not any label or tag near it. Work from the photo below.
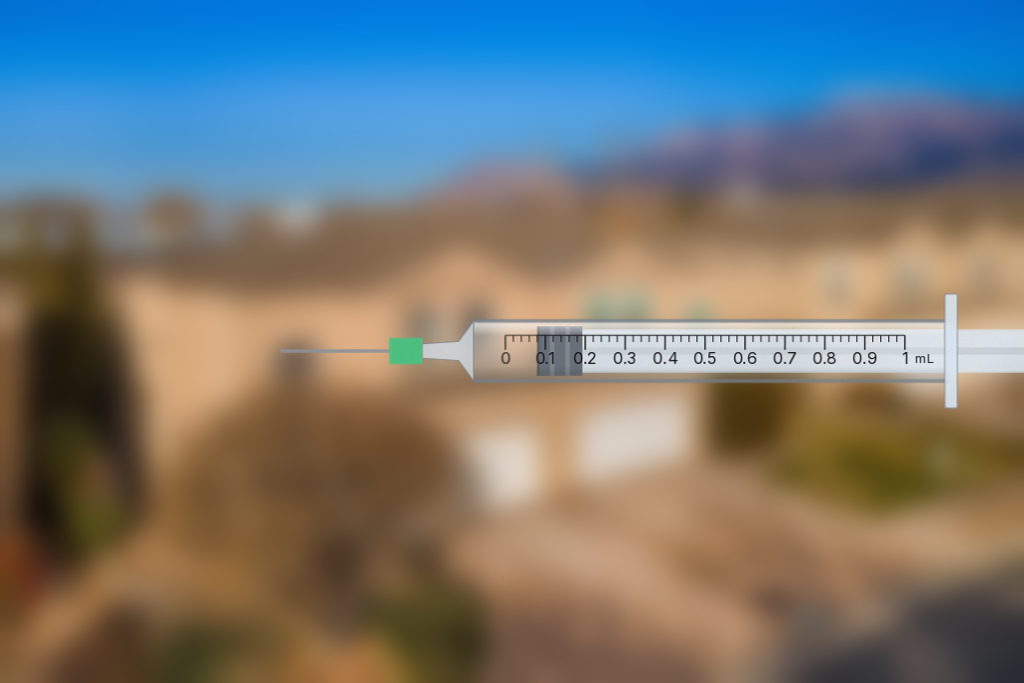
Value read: 0.08 mL
